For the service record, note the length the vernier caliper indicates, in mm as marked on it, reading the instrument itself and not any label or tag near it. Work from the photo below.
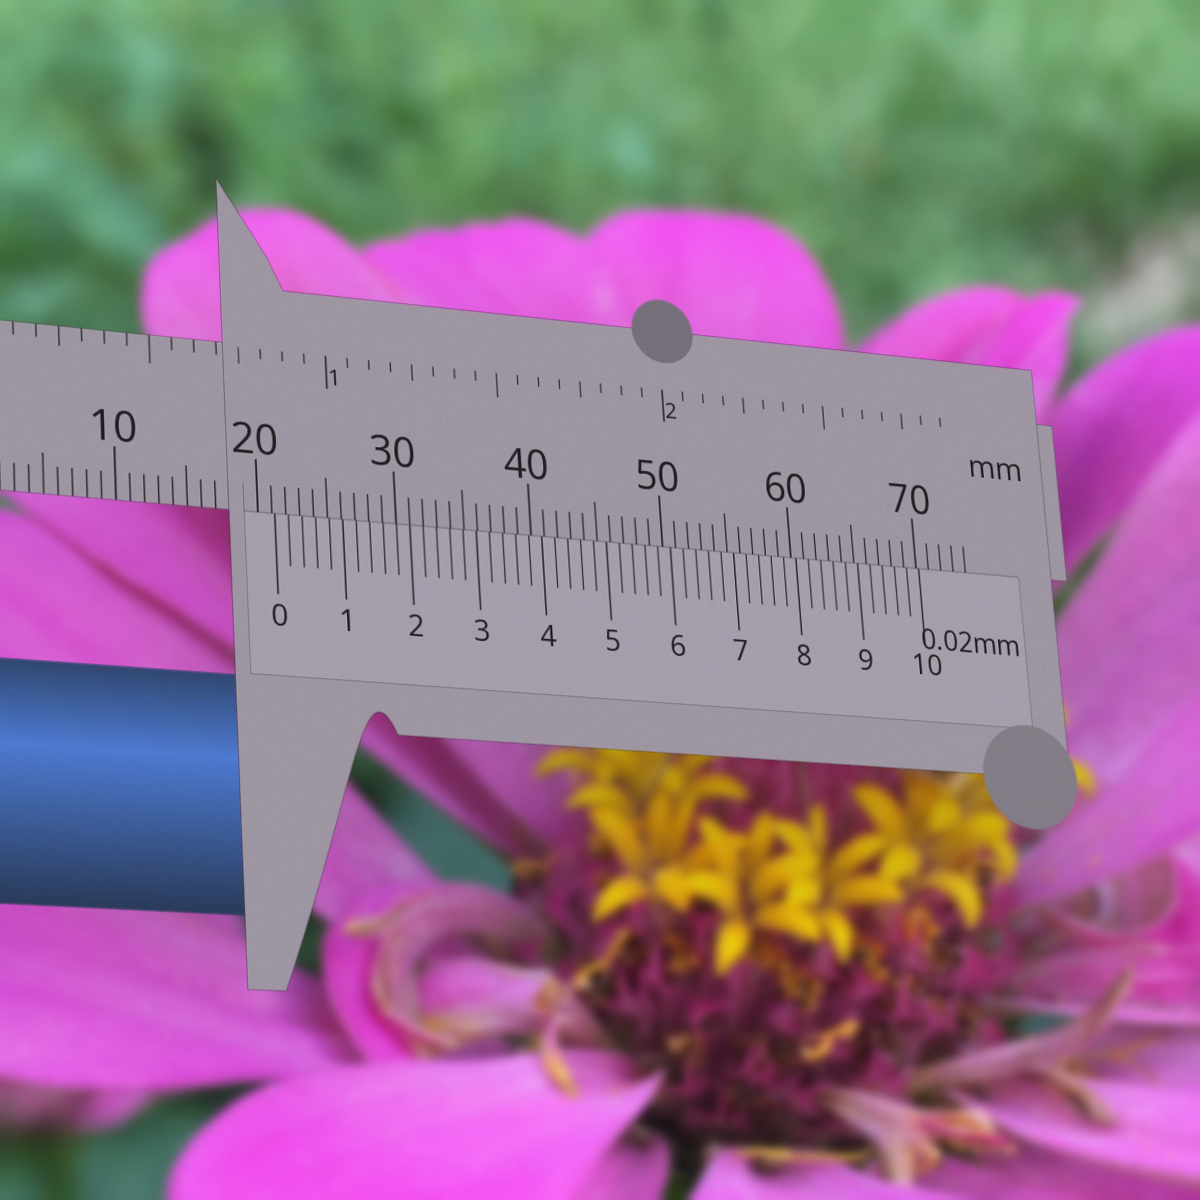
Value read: 21.2 mm
